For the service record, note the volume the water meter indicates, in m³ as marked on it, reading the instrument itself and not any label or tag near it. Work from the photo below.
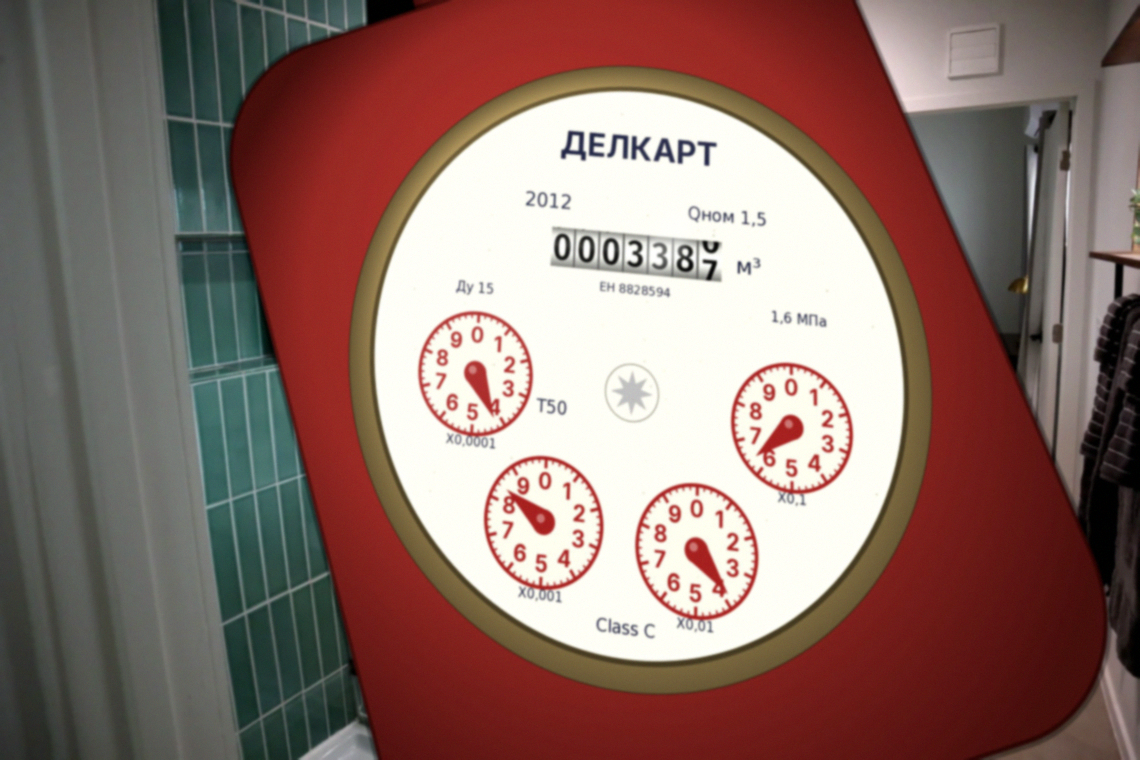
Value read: 3386.6384 m³
